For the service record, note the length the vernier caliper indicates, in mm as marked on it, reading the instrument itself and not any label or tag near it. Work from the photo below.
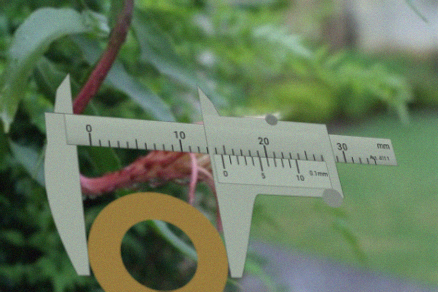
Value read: 14.6 mm
